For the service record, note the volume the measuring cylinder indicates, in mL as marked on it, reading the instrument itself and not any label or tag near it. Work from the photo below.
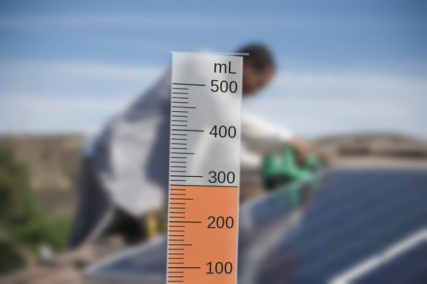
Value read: 280 mL
